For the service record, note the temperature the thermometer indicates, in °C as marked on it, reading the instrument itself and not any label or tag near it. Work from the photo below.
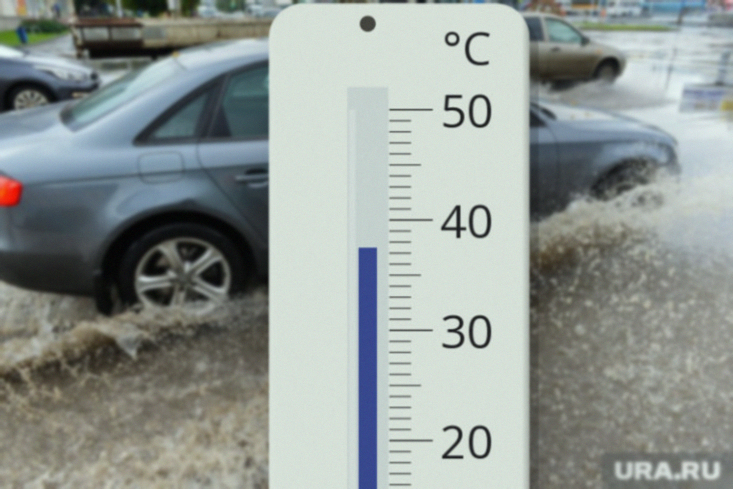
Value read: 37.5 °C
